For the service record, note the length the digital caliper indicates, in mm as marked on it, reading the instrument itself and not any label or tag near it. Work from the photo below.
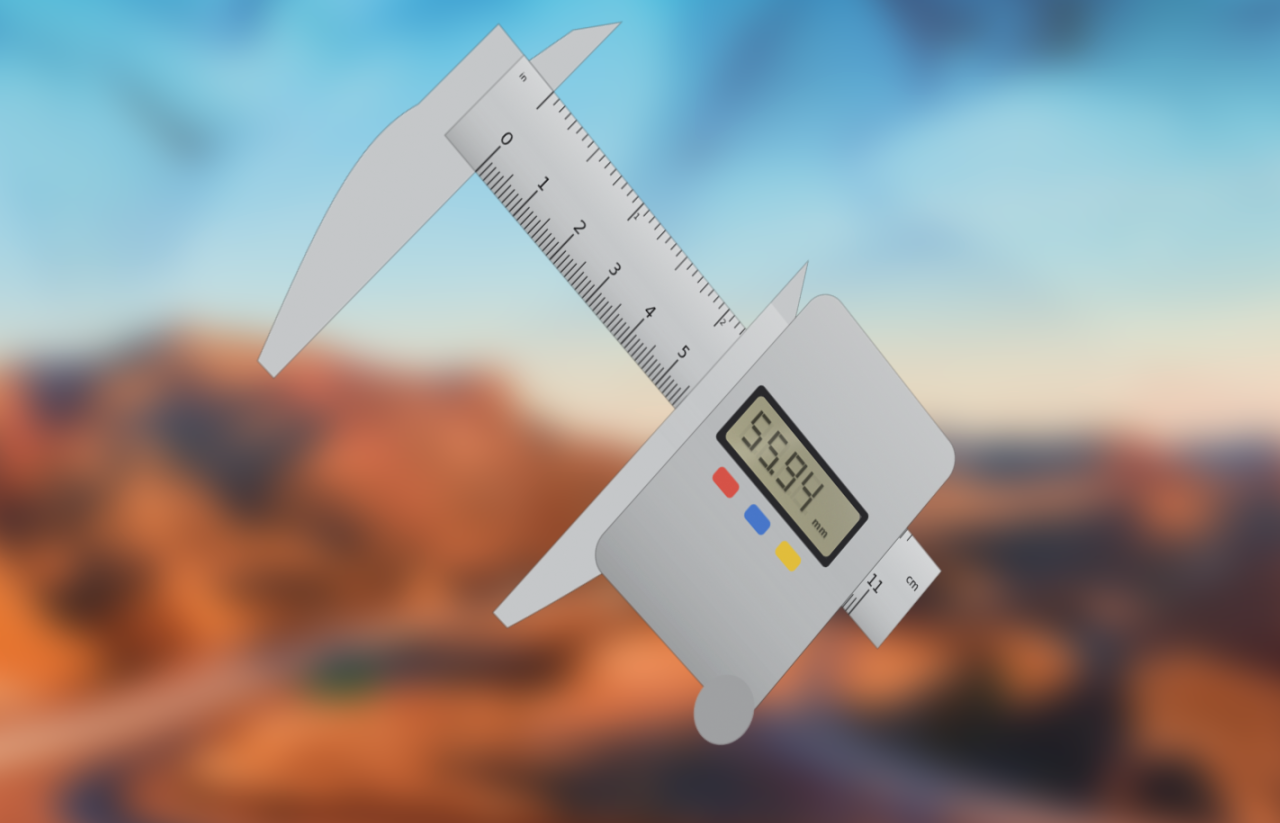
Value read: 55.94 mm
